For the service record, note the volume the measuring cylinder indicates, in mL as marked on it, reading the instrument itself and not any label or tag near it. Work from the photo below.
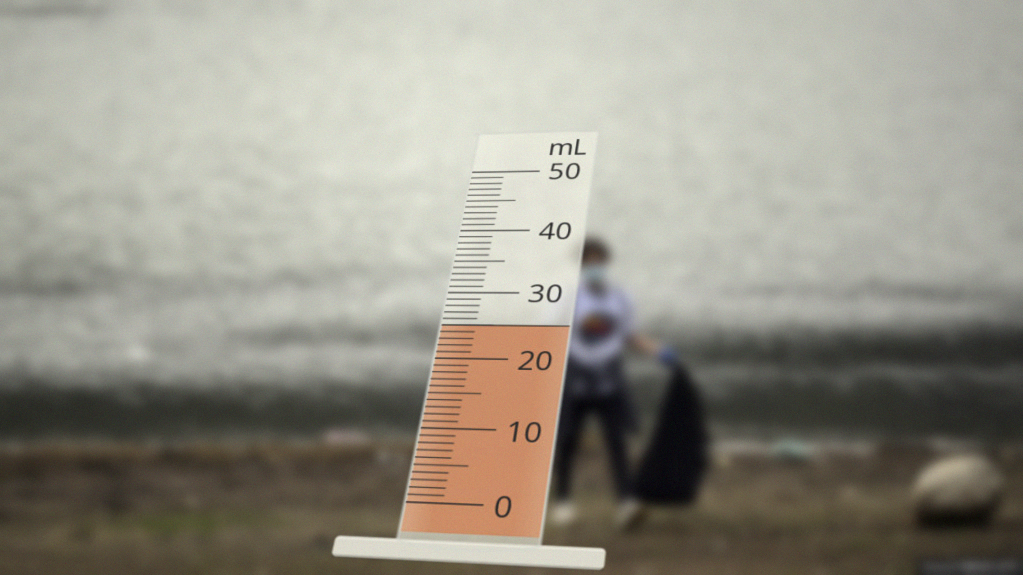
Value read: 25 mL
